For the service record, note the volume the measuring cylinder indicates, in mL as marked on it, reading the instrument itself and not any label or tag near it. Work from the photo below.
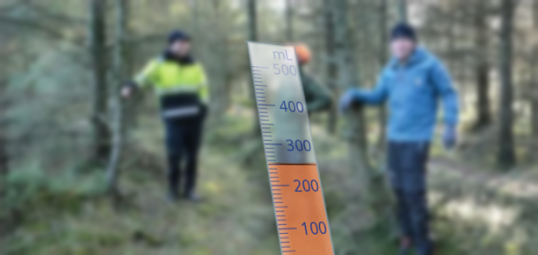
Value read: 250 mL
